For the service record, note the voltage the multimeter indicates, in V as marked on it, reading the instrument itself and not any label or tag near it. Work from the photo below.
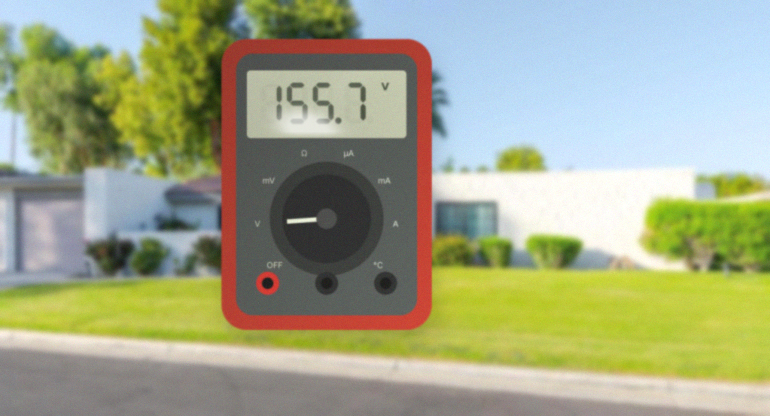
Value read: 155.7 V
